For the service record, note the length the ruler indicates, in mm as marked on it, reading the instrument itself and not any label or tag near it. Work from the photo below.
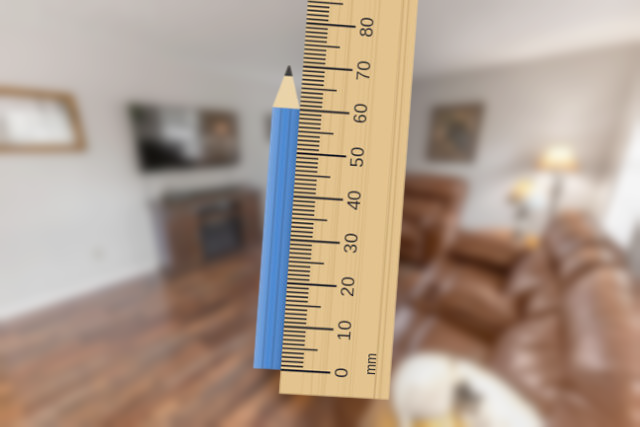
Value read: 70 mm
